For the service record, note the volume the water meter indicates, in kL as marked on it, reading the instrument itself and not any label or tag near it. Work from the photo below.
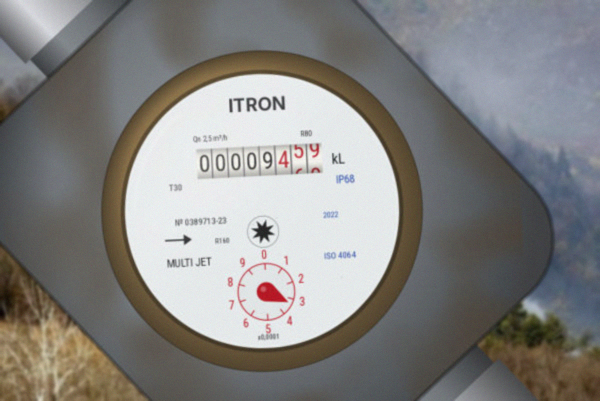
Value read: 9.4593 kL
